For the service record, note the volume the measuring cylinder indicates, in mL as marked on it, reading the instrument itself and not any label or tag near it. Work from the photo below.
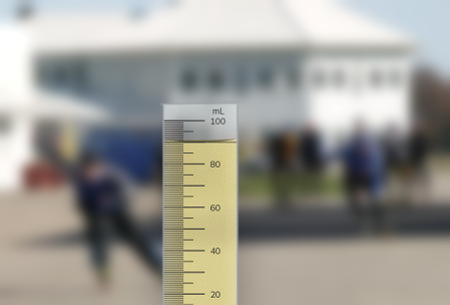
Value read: 90 mL
